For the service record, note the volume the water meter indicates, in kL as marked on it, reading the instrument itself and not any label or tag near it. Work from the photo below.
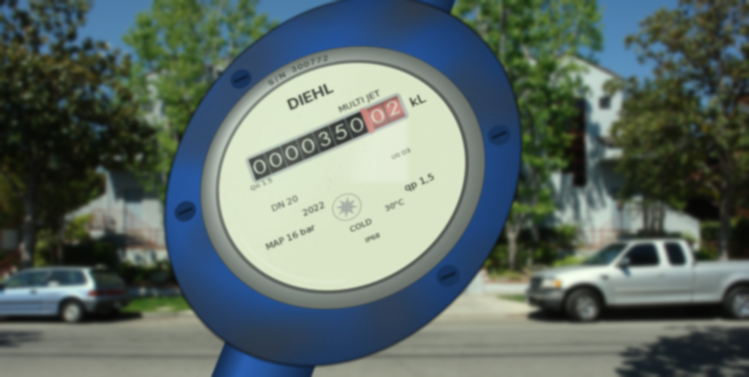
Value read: 350.02 kL
